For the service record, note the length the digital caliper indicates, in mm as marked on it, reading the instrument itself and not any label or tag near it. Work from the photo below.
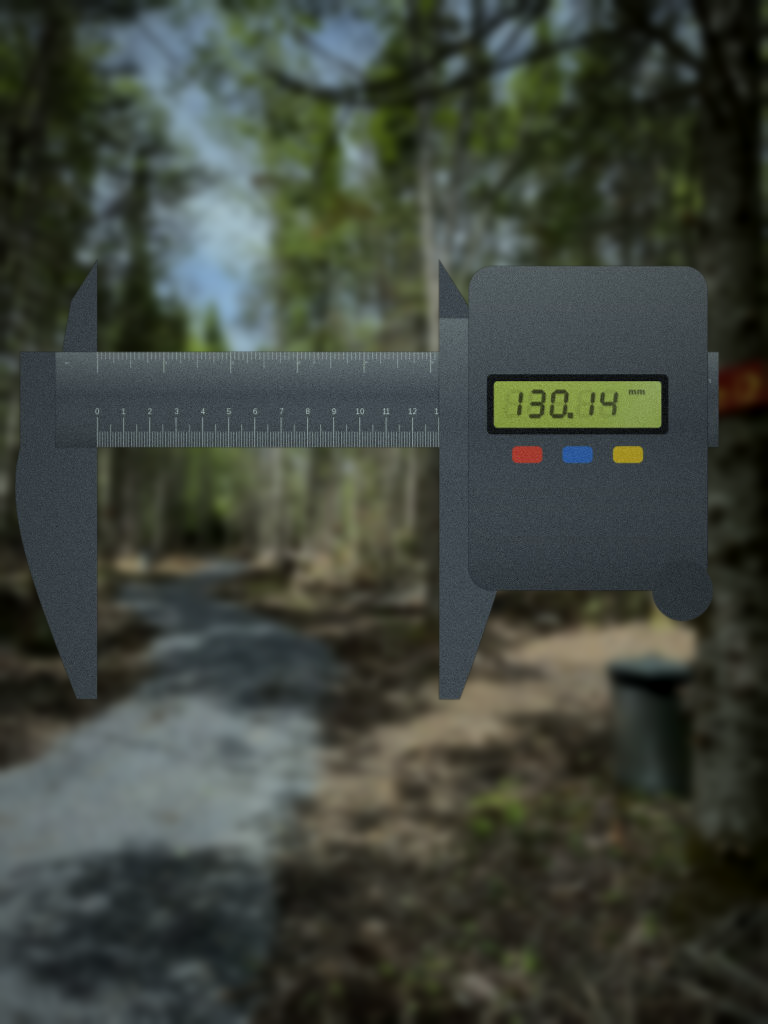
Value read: 130.14 mm
